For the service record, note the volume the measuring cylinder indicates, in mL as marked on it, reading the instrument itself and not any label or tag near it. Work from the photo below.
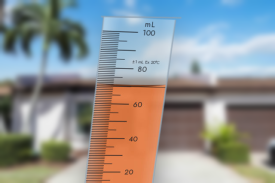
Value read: 70 mL
